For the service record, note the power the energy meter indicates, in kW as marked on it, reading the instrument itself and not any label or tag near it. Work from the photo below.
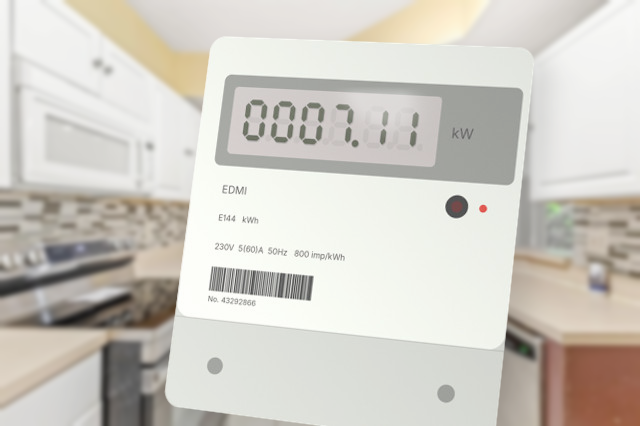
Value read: 7.11 kW
